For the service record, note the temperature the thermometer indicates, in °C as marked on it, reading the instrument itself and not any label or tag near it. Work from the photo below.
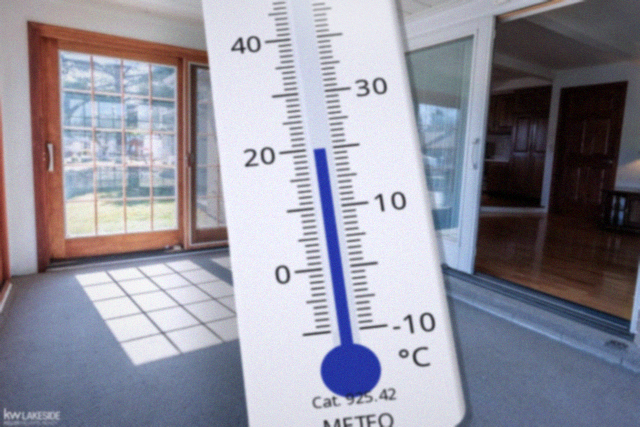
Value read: 20 °C
